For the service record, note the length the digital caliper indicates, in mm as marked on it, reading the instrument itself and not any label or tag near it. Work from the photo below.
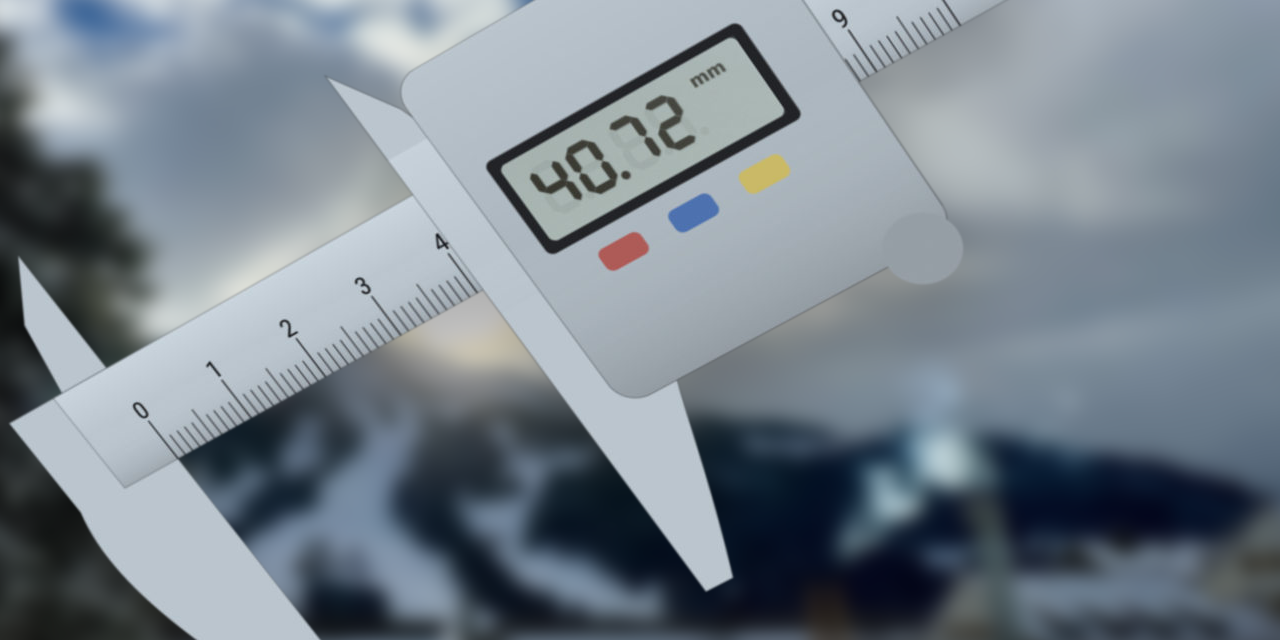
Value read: 40.72 mm
